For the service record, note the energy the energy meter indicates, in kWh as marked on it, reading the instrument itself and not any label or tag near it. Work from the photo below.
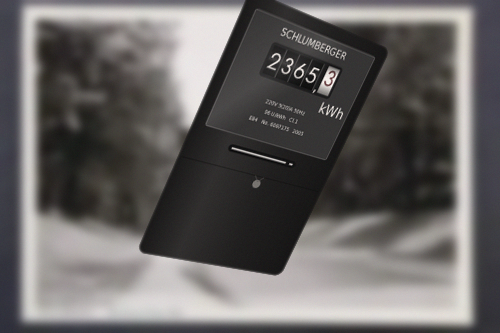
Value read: 2365.3 kWh
